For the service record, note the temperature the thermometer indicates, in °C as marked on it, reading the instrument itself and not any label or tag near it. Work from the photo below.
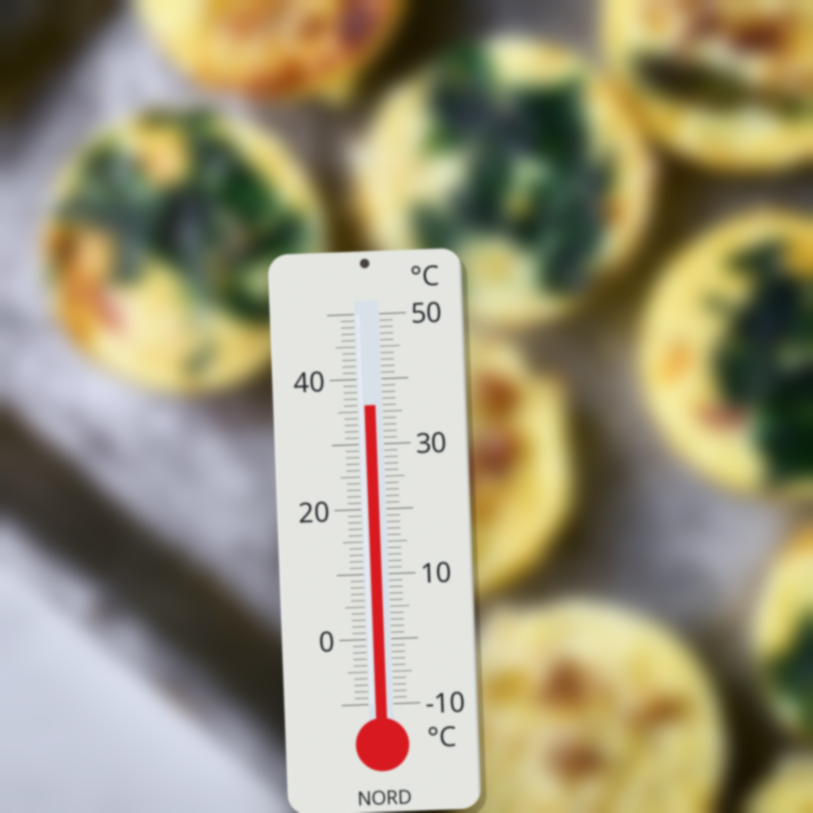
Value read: 36 °C
